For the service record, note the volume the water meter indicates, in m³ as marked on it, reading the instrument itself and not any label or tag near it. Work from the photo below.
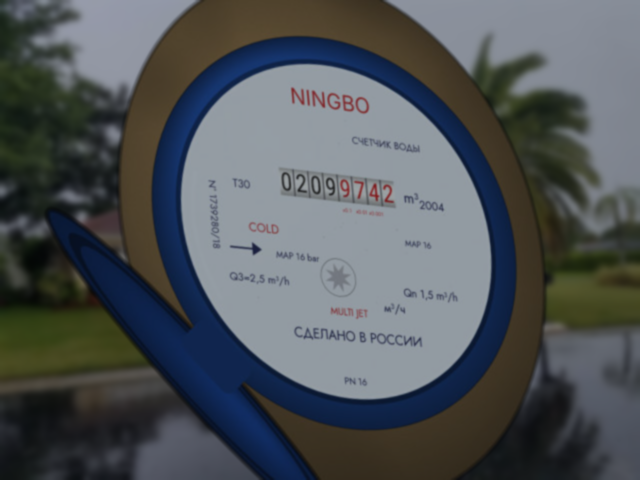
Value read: 209.9742 m³
